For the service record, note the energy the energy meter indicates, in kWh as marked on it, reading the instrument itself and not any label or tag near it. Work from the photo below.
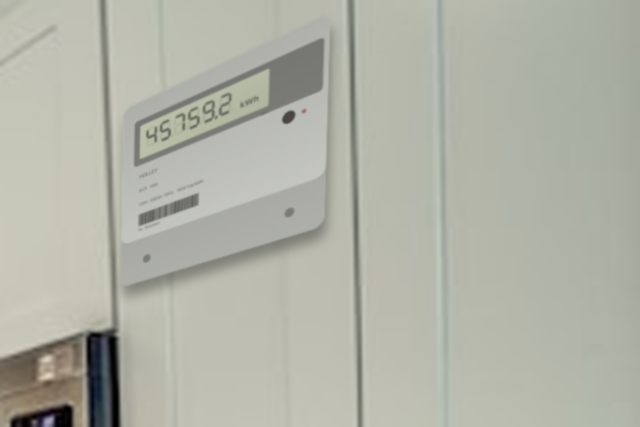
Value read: 45759.2 kWh
